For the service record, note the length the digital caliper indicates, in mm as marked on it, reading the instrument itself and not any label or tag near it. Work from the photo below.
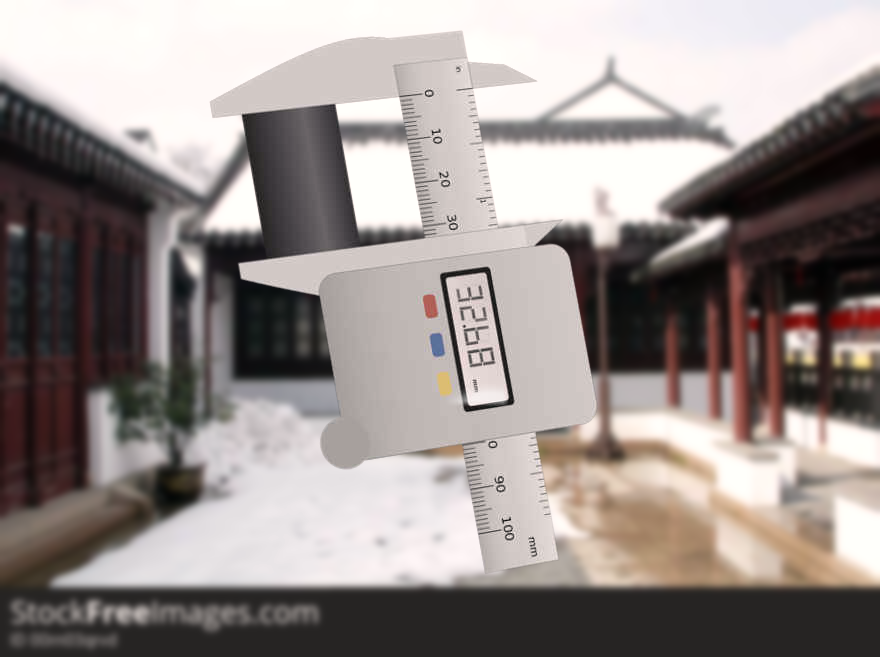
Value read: 32.68 mm
